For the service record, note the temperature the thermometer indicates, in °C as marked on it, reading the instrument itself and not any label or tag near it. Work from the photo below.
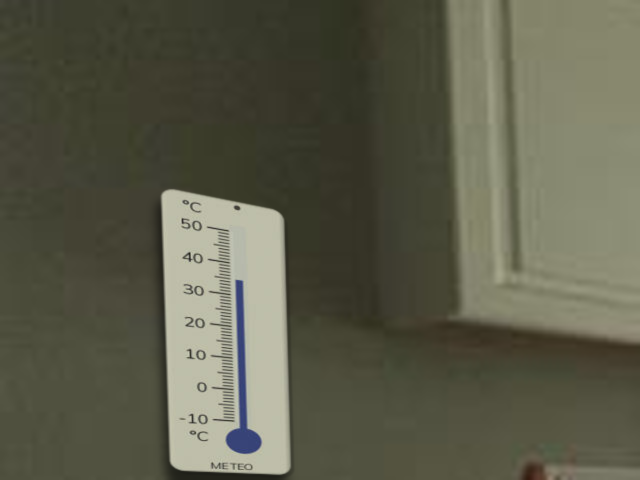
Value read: 35 °C
